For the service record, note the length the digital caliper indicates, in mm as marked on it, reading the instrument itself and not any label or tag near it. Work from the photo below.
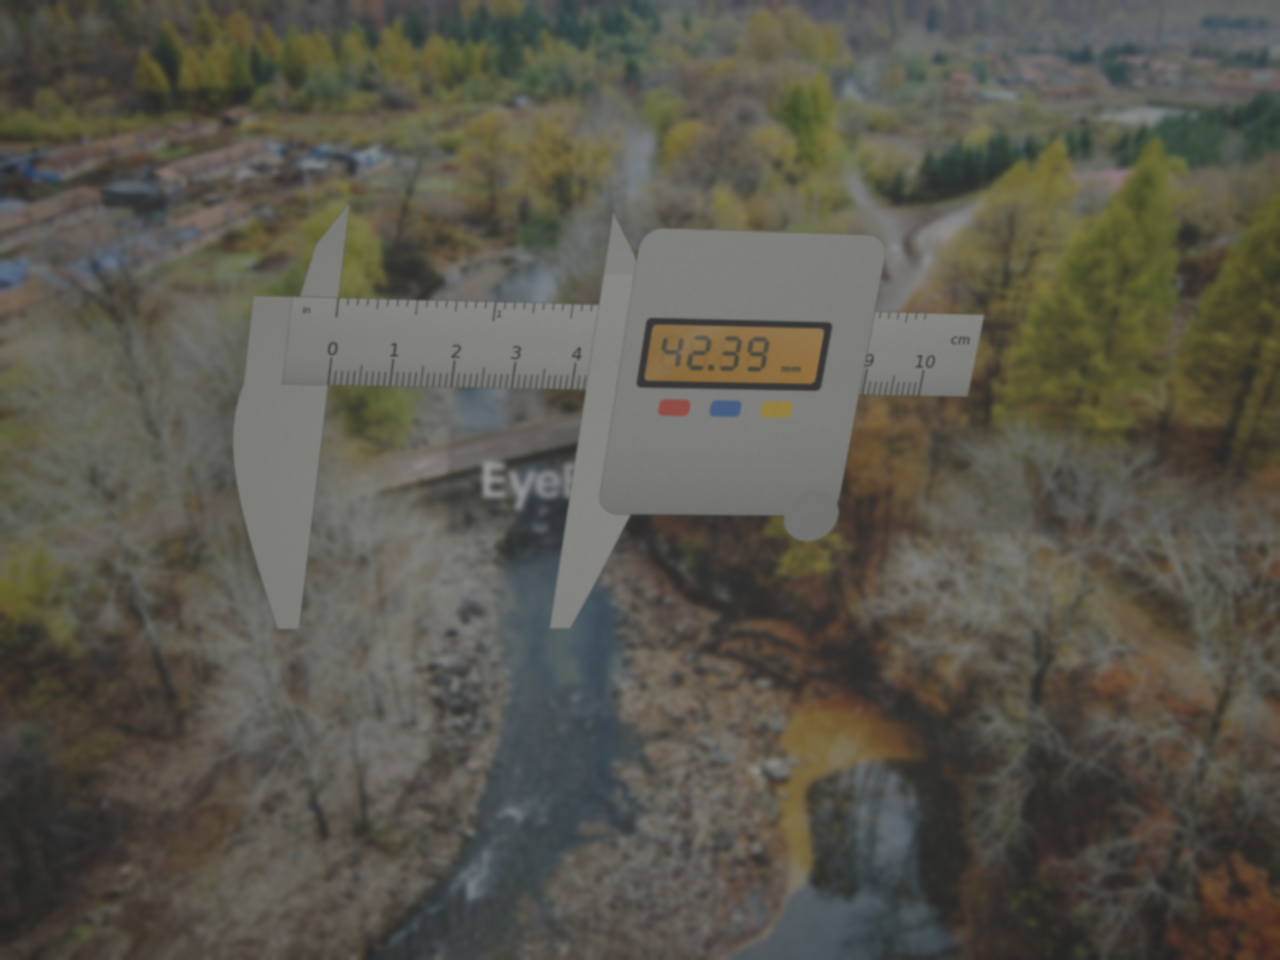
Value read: 42.39 mm
